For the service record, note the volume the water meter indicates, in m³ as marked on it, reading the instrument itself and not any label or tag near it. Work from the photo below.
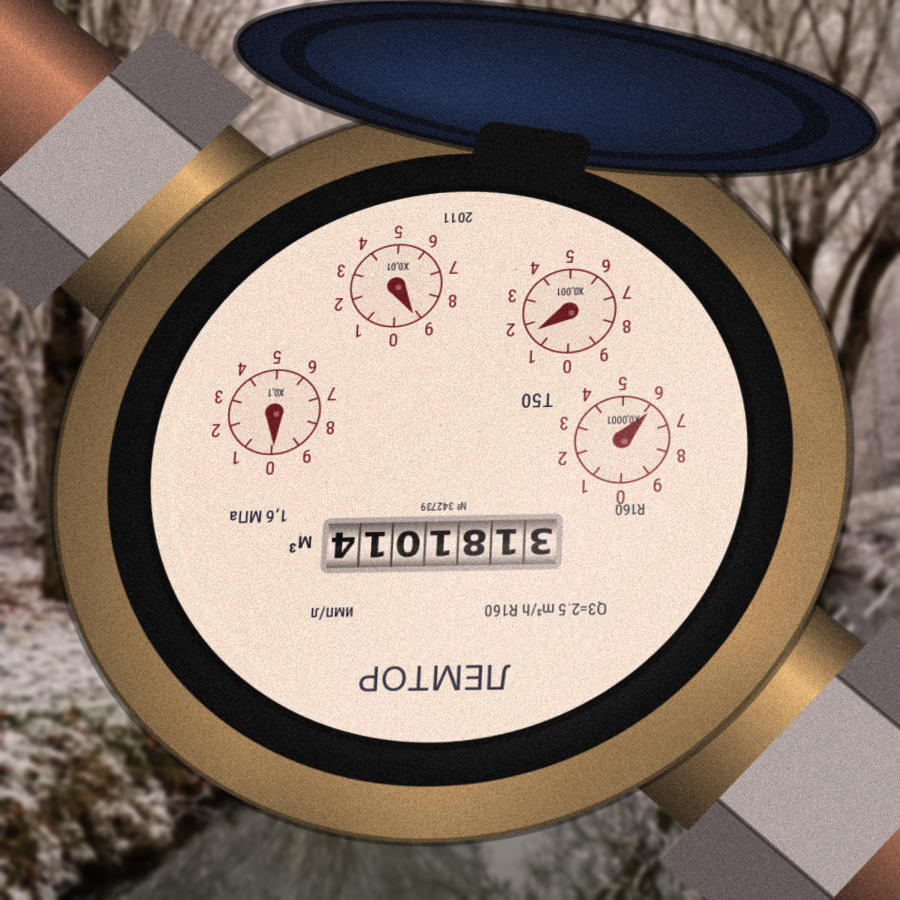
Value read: 3181013.9916 m³
